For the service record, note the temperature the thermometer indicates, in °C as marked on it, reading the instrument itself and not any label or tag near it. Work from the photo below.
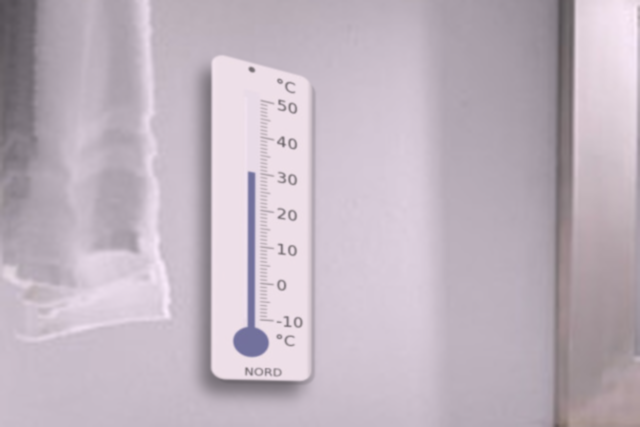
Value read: 30 °C
